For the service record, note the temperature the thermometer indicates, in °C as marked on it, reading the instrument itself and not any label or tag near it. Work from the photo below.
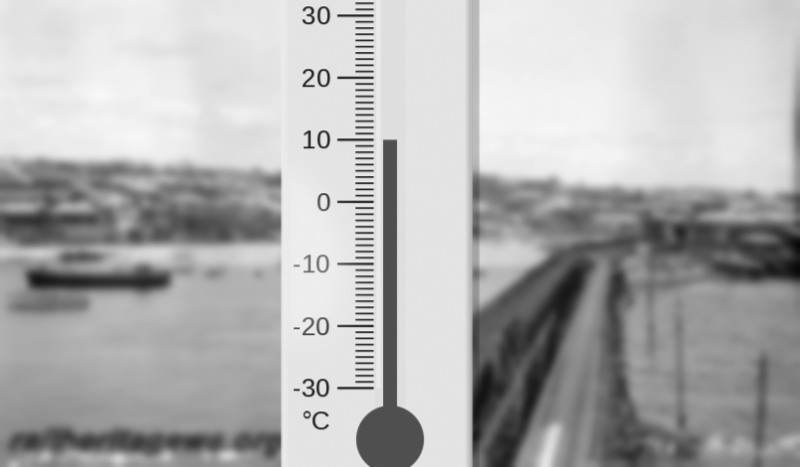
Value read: 10 °C
